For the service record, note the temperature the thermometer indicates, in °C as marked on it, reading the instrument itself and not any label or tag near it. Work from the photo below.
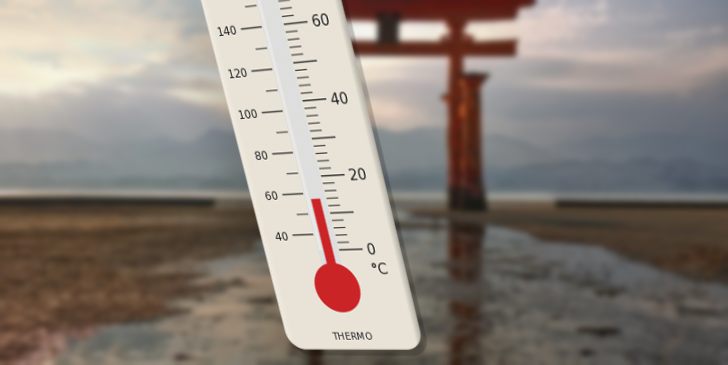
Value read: 14 °C
